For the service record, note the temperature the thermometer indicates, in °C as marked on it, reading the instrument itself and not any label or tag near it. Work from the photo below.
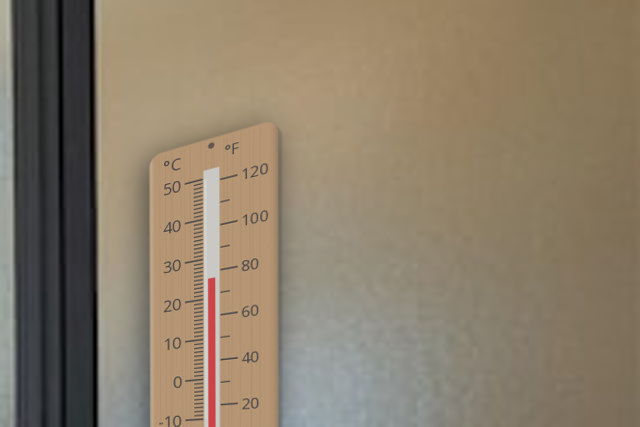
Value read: 25 °C
